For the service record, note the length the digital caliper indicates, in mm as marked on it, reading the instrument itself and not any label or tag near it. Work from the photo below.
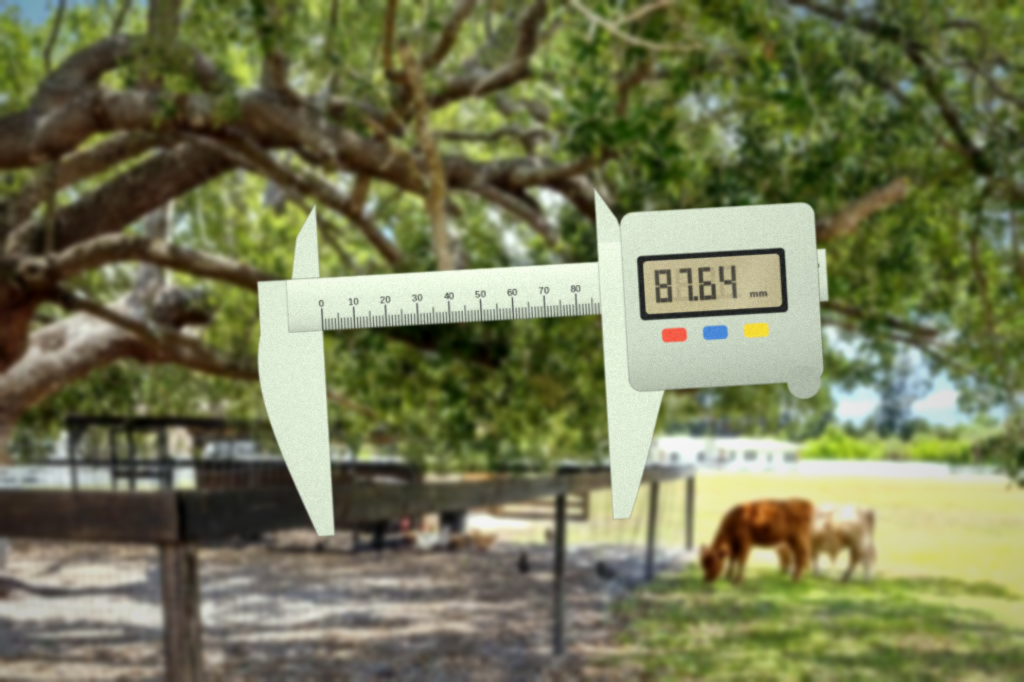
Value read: 87.64 mm
